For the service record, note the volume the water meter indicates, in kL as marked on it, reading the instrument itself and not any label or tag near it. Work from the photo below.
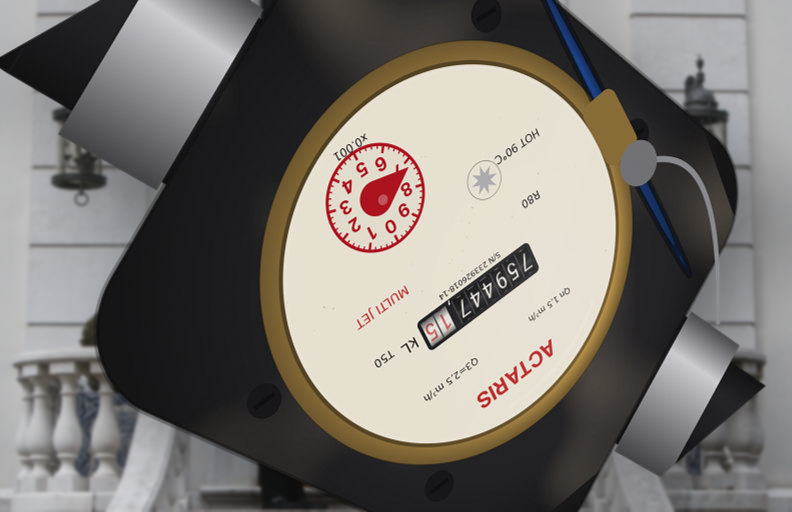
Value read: 759447.157 kL
